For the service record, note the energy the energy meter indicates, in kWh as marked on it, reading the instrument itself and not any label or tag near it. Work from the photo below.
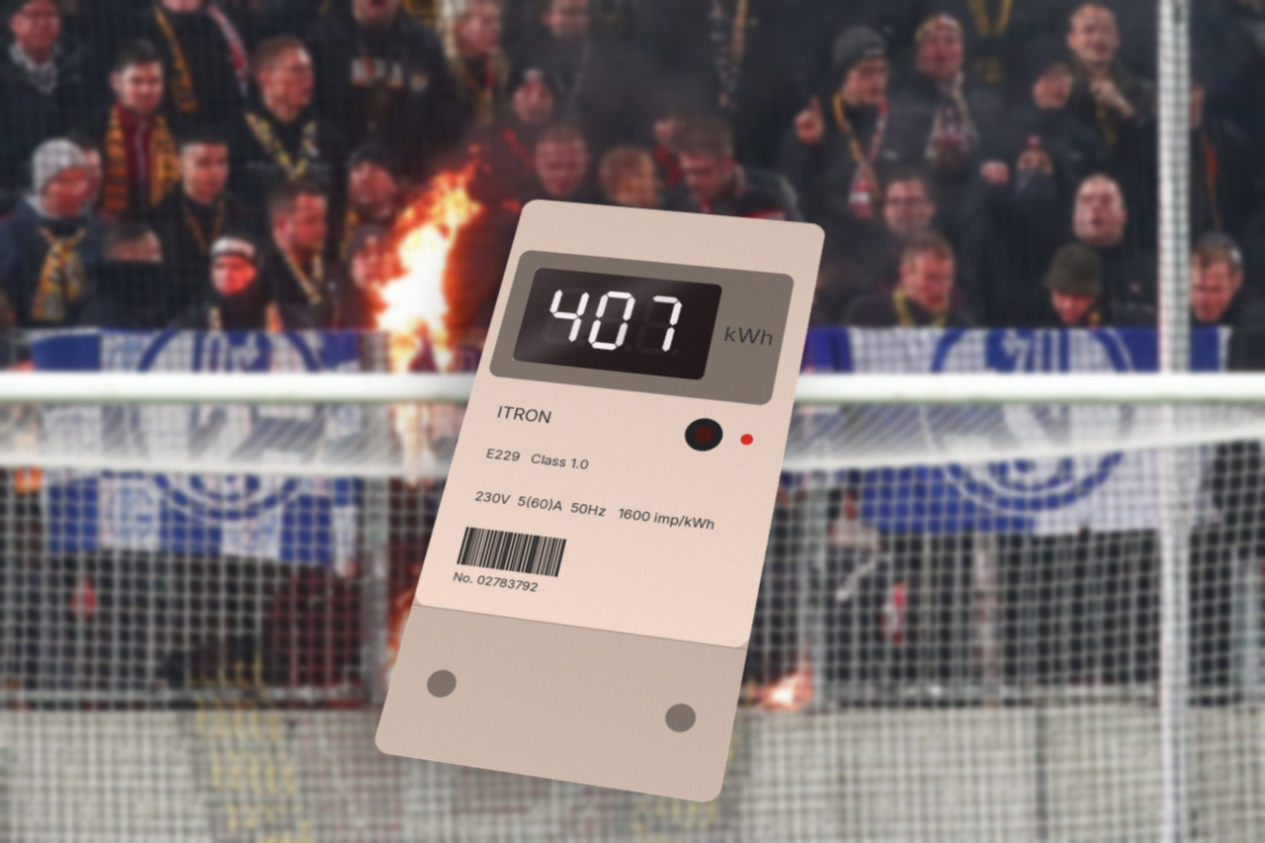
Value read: 407 kWh
